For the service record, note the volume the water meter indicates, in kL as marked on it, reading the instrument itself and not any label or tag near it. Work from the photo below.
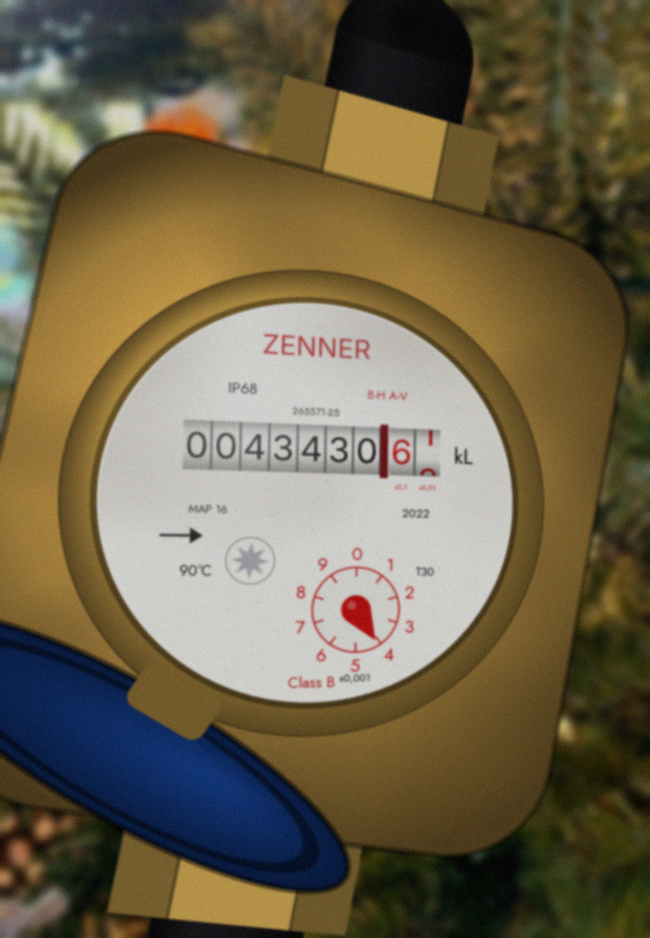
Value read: 43430.614 kL
